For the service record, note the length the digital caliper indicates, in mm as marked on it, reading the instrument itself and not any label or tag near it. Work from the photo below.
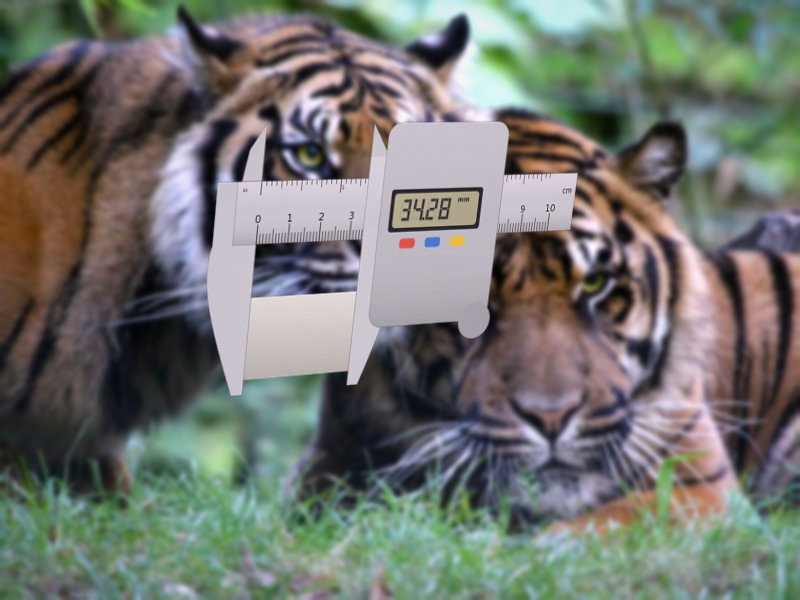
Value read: 34.28 mm
